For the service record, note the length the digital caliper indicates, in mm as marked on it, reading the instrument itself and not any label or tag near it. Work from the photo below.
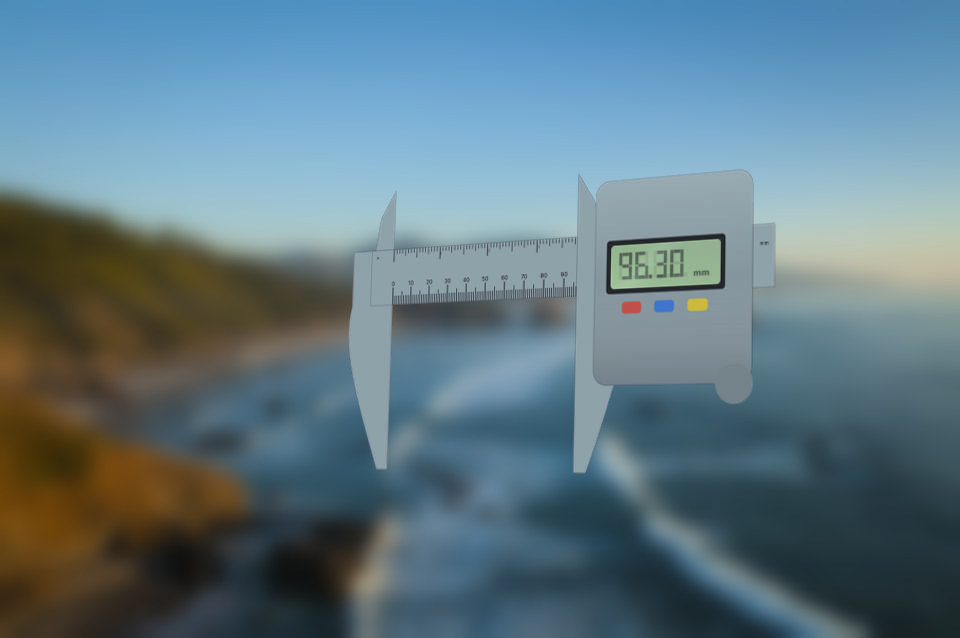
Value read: 96.30 mm
